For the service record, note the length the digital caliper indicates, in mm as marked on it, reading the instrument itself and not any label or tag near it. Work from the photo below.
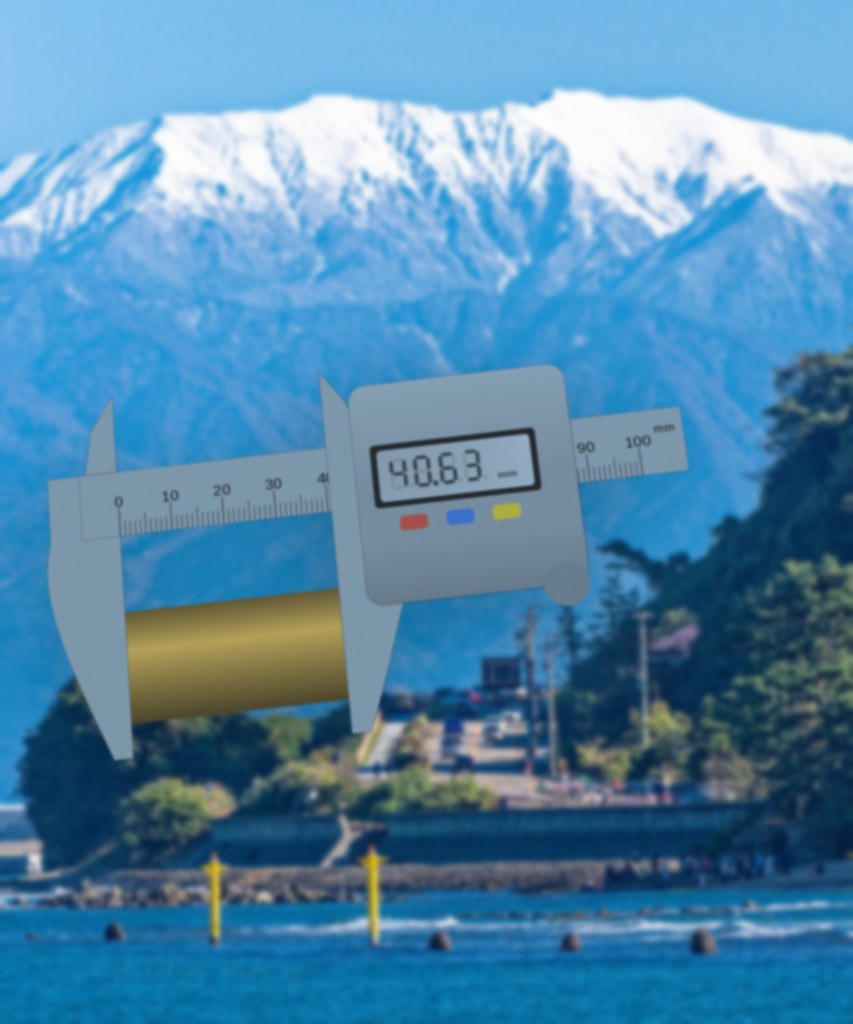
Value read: 40.63 mm
